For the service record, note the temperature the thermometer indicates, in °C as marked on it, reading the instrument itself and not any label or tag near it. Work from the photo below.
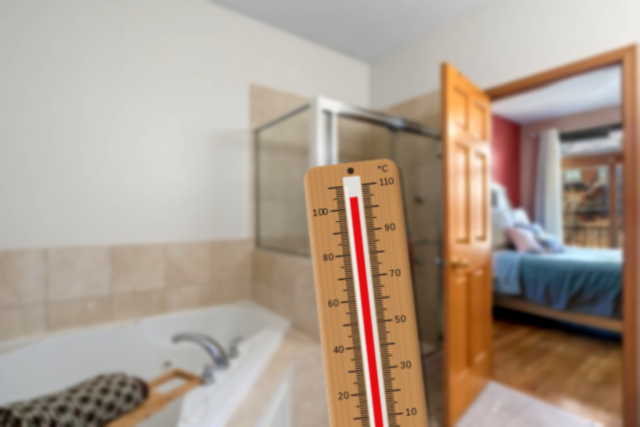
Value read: 105 °C
